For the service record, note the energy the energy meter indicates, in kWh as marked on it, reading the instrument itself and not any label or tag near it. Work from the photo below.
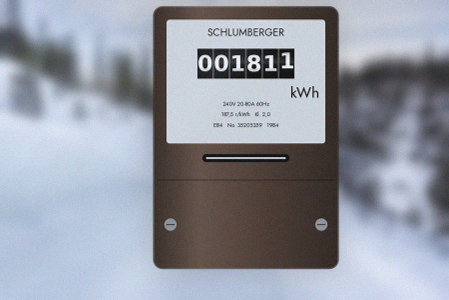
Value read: 1811 kWh
